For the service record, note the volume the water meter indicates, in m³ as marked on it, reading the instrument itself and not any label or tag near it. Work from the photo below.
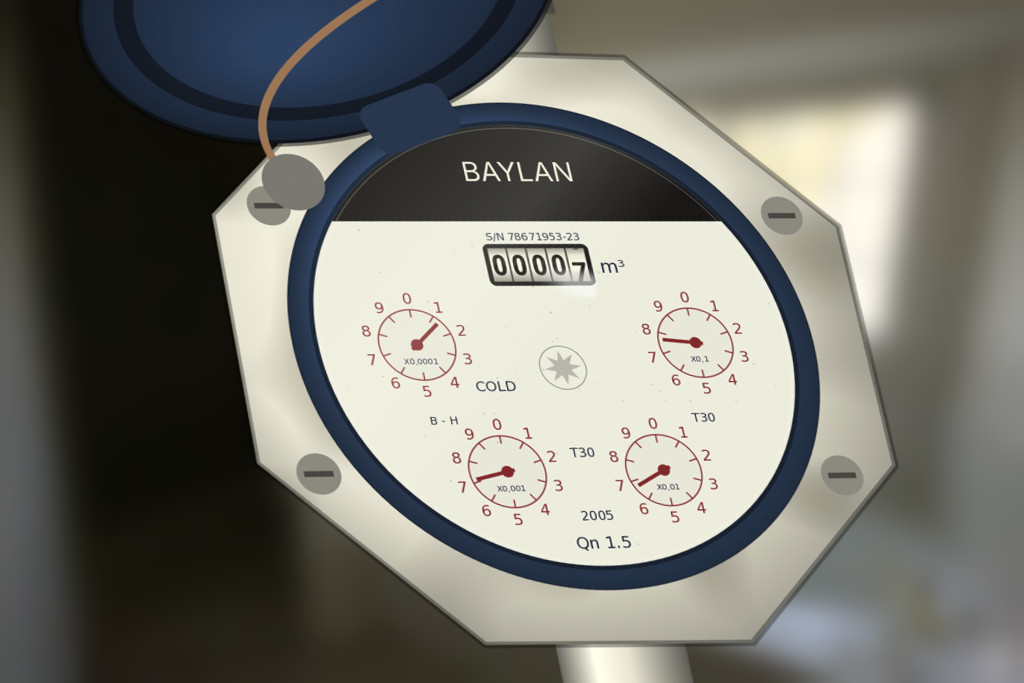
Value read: 6.7671 m³
